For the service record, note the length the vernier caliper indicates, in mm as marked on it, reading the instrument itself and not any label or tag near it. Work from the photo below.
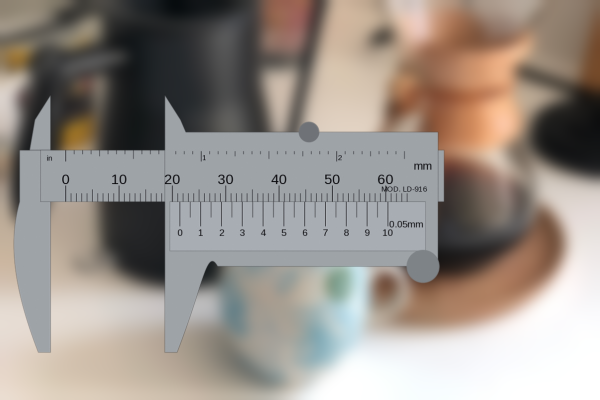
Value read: 21.4 mm
